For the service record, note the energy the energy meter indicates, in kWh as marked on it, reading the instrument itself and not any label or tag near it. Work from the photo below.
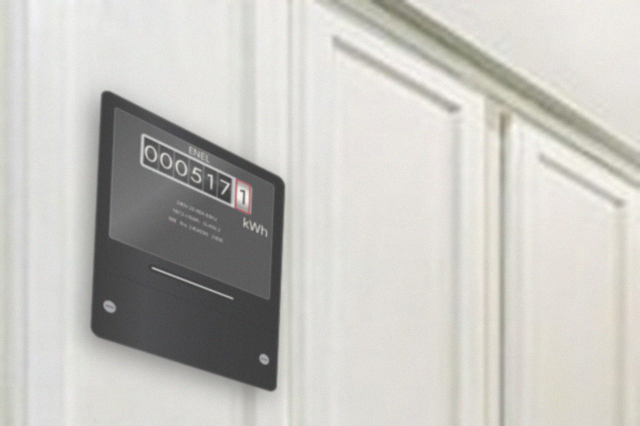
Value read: 517.1 kWh
